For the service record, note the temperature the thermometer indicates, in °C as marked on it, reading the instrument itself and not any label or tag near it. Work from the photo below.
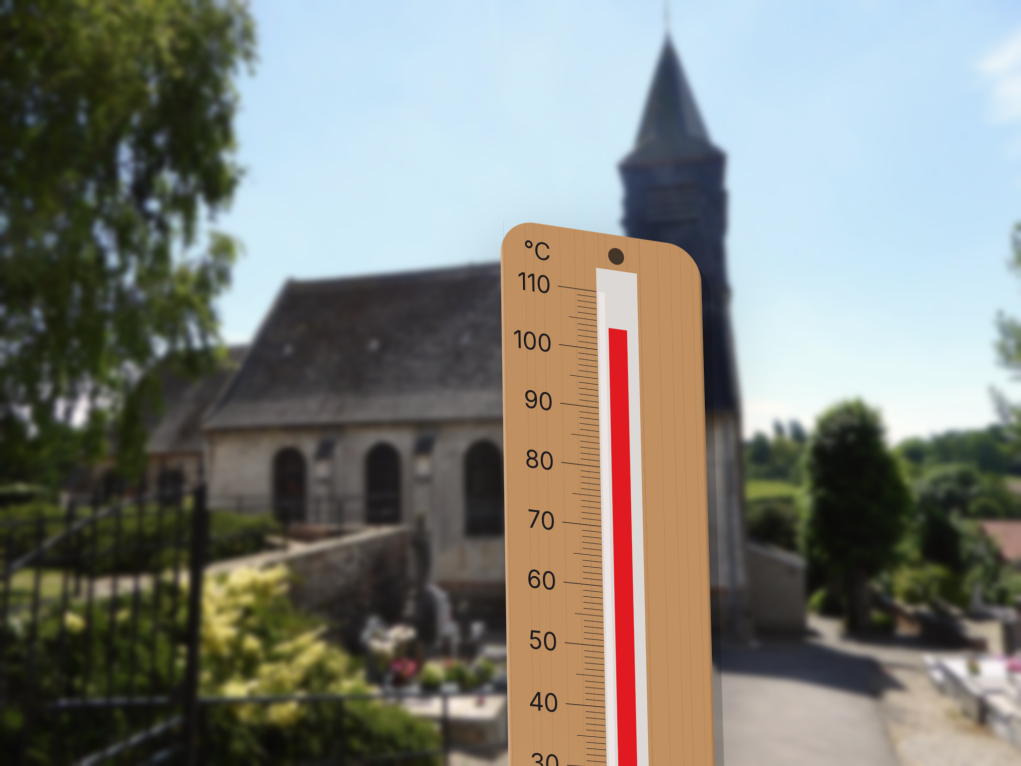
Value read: 104 °C
